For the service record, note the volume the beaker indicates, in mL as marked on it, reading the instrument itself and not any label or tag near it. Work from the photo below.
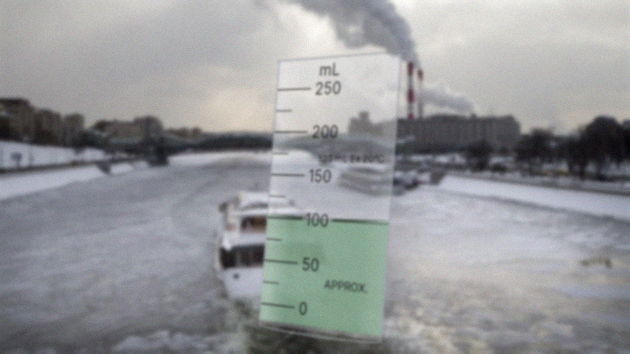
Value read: 100 mL
